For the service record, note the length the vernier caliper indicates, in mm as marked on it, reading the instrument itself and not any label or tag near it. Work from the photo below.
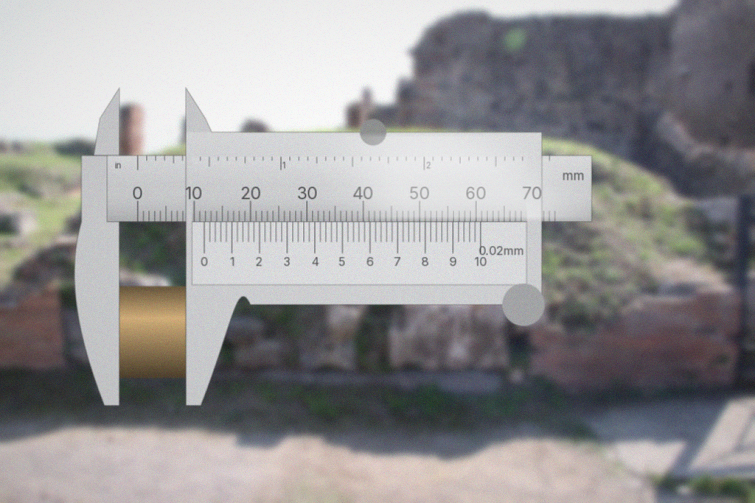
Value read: 11.8 mm
